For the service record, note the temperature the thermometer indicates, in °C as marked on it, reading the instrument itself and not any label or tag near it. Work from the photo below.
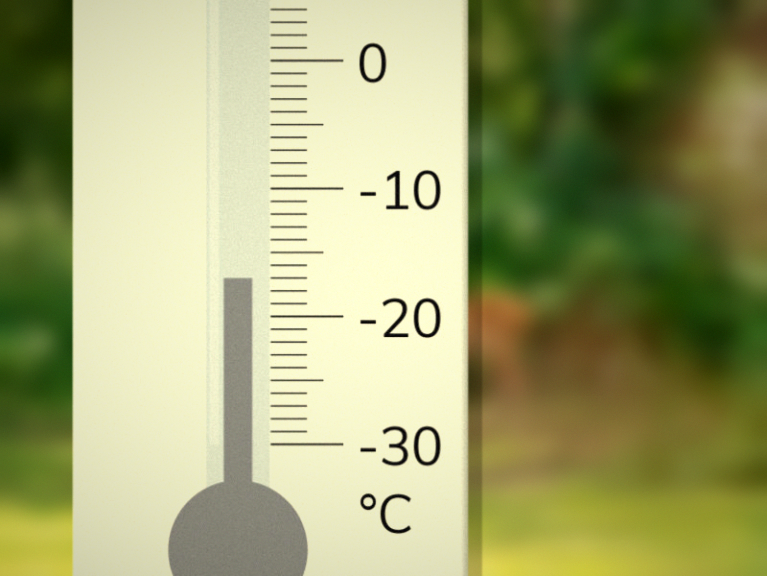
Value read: -17 °C
